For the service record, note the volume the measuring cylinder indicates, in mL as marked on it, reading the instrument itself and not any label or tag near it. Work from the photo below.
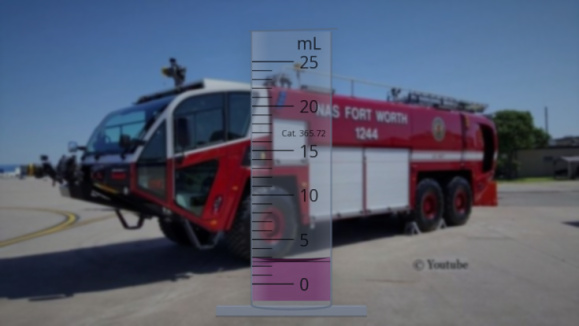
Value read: 2.5 mL
